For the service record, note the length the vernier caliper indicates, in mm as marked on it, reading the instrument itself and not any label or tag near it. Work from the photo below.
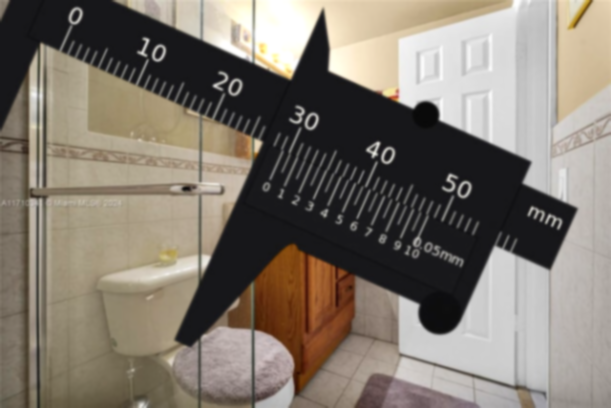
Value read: 29.2 mm
